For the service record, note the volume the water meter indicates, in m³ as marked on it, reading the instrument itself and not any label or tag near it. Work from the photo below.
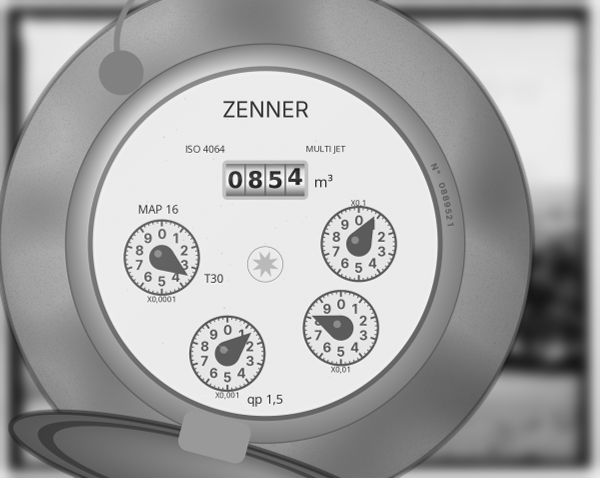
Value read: 854.0813 m³
